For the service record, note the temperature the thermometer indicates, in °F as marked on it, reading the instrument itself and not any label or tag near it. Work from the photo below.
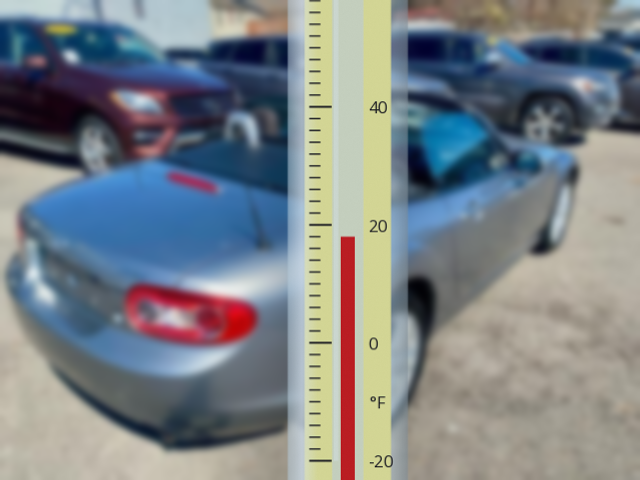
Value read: 18 °F
